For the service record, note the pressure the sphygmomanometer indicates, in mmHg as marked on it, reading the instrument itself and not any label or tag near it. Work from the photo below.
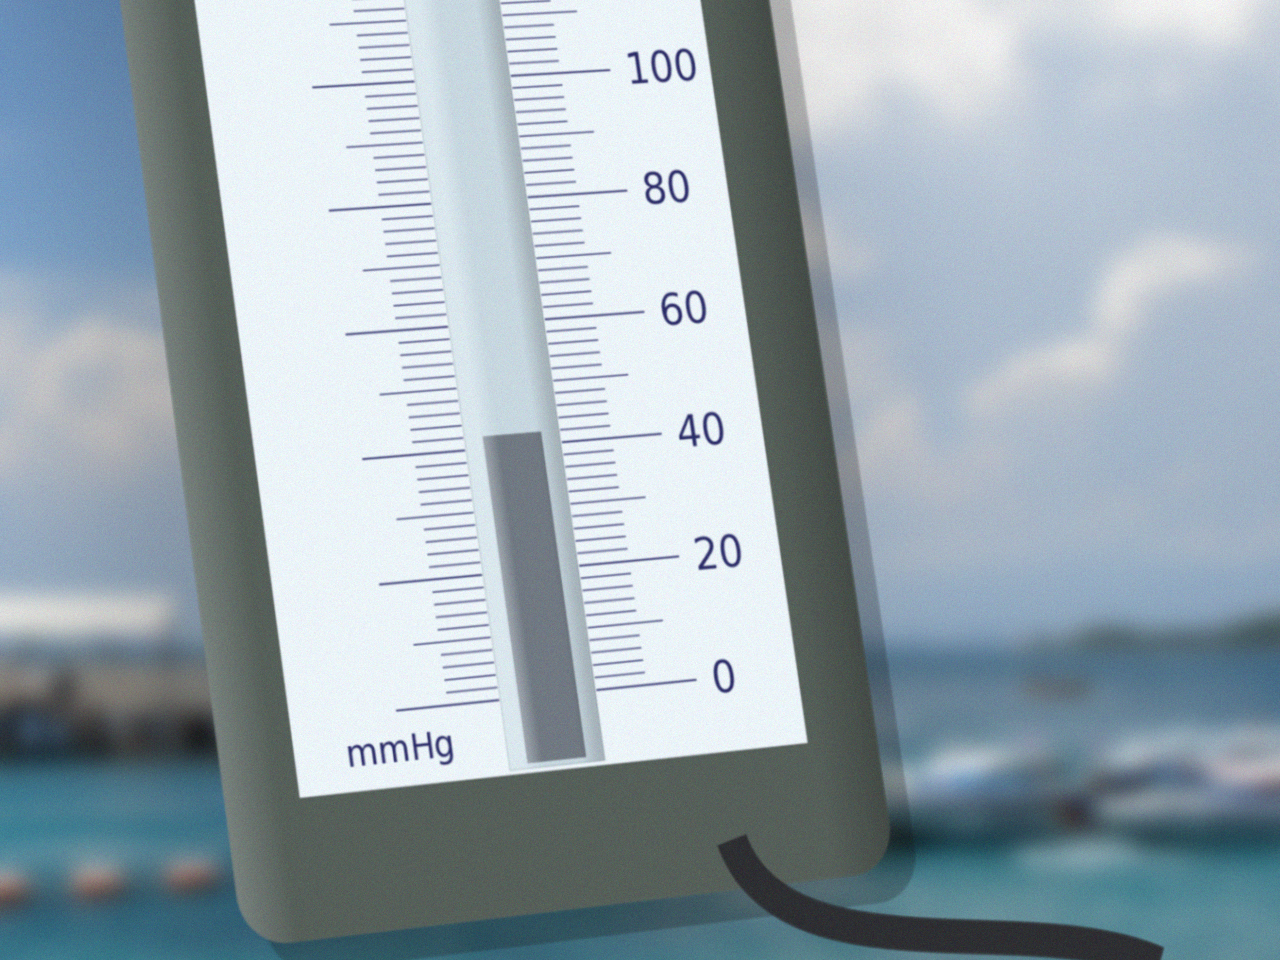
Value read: 42 mmHg
